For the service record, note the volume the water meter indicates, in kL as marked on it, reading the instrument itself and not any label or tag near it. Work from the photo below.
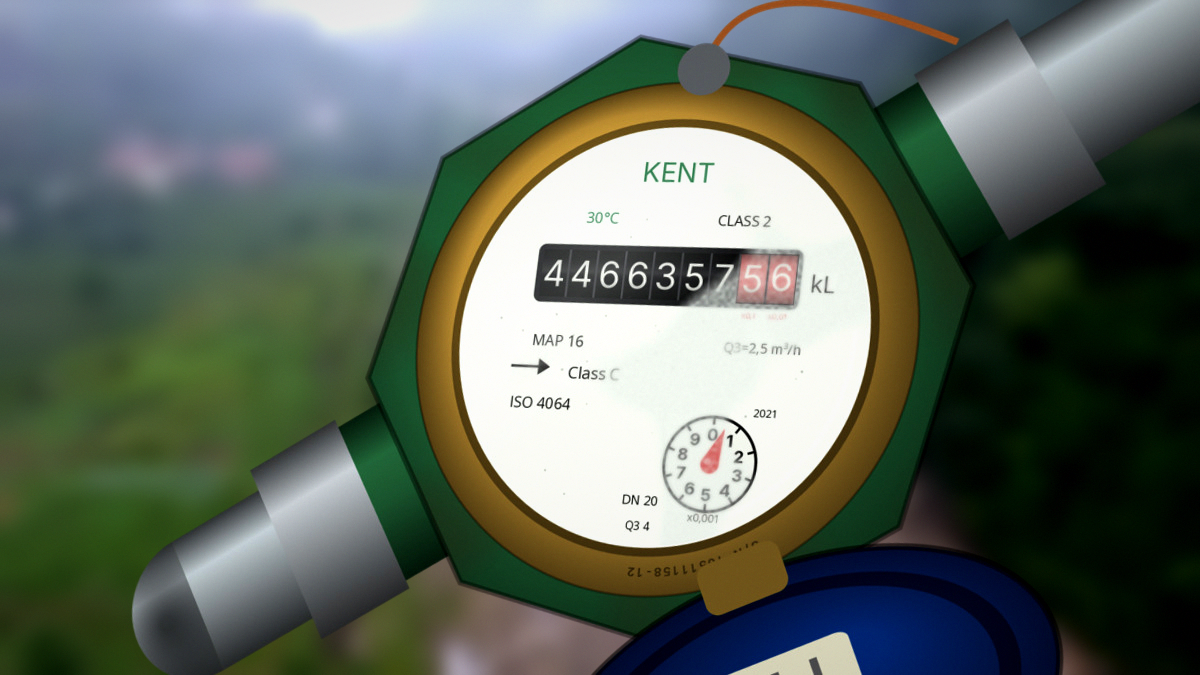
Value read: 4466357.560 kL
